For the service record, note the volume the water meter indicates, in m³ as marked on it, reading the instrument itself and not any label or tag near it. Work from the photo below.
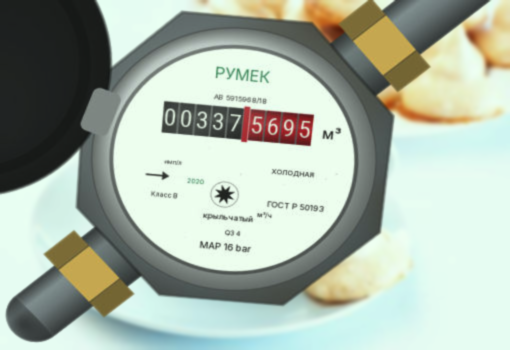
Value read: 337.5695 m³
